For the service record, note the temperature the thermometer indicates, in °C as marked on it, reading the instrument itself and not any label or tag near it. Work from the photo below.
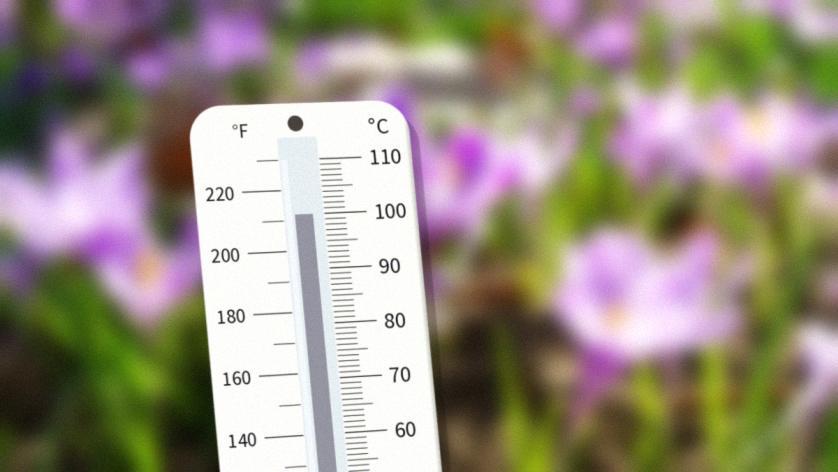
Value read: 100 °C
